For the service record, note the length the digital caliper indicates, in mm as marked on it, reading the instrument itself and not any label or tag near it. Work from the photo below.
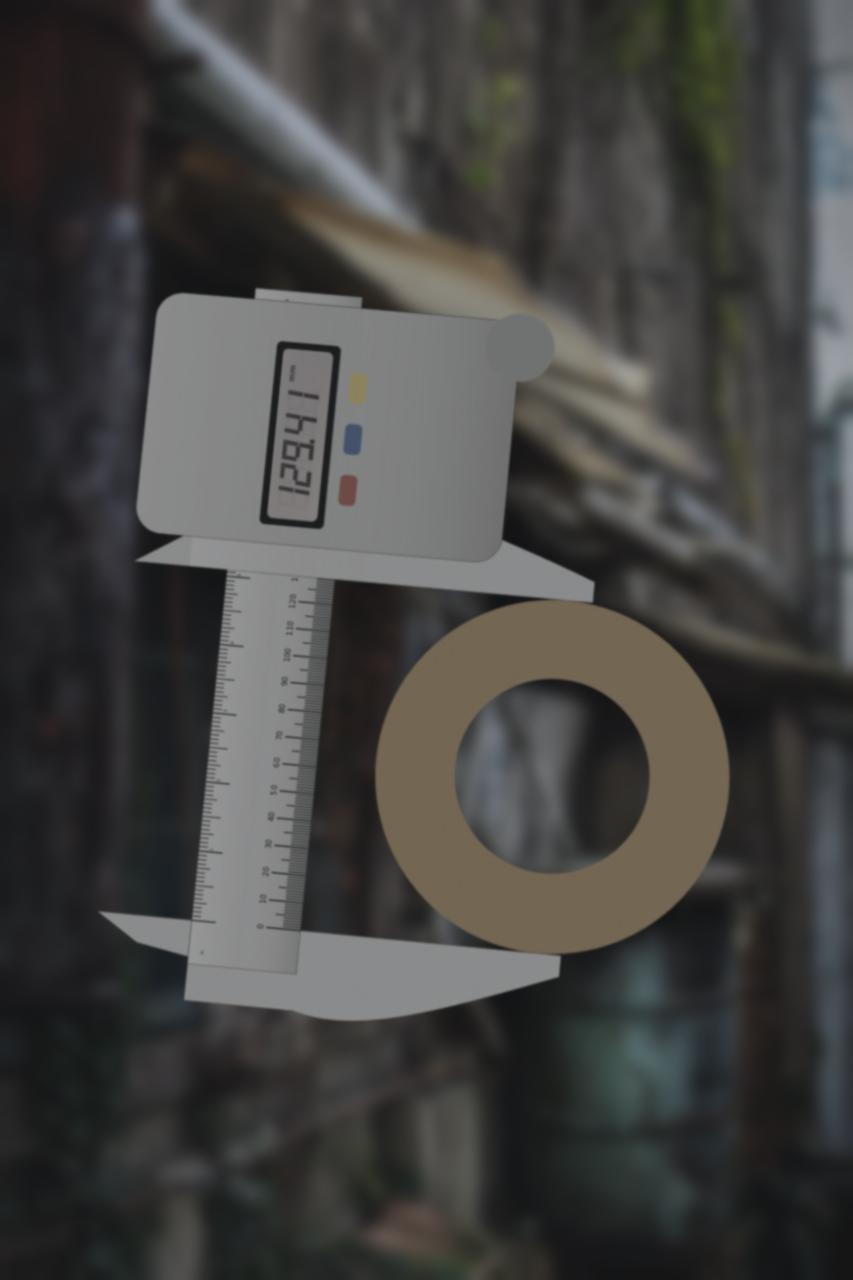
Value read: 129.41 mm
